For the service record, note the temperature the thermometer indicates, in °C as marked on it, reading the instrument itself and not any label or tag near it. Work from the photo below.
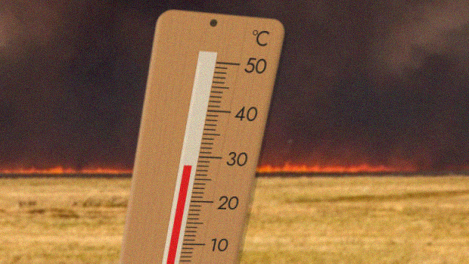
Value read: 28 °C
